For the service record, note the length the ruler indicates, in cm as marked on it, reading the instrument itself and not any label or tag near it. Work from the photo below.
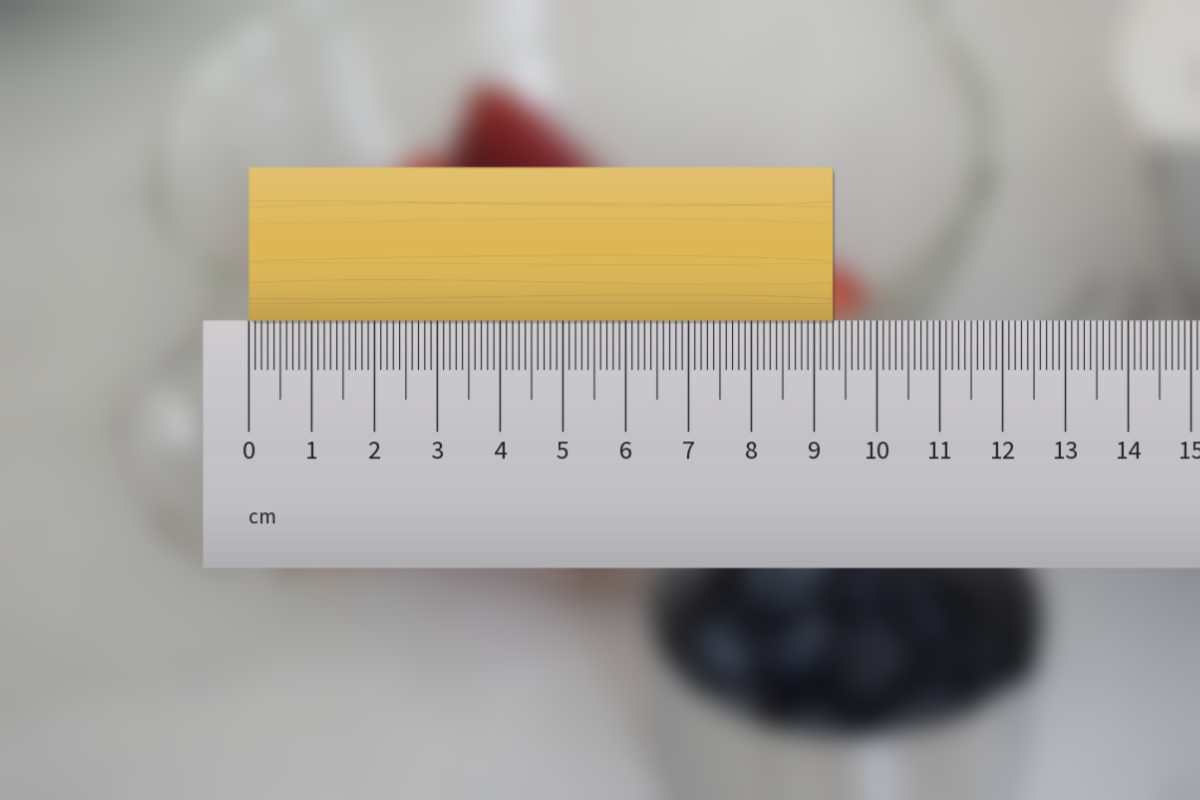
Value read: 9.3 cm
